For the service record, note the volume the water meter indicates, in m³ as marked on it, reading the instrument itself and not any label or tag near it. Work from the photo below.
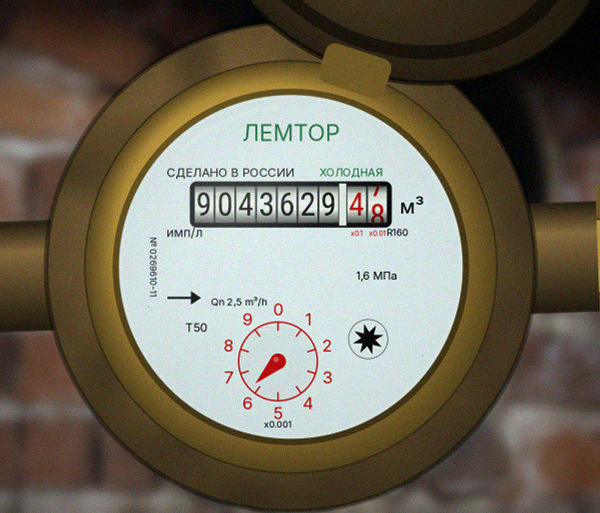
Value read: 9043629.476 m³
